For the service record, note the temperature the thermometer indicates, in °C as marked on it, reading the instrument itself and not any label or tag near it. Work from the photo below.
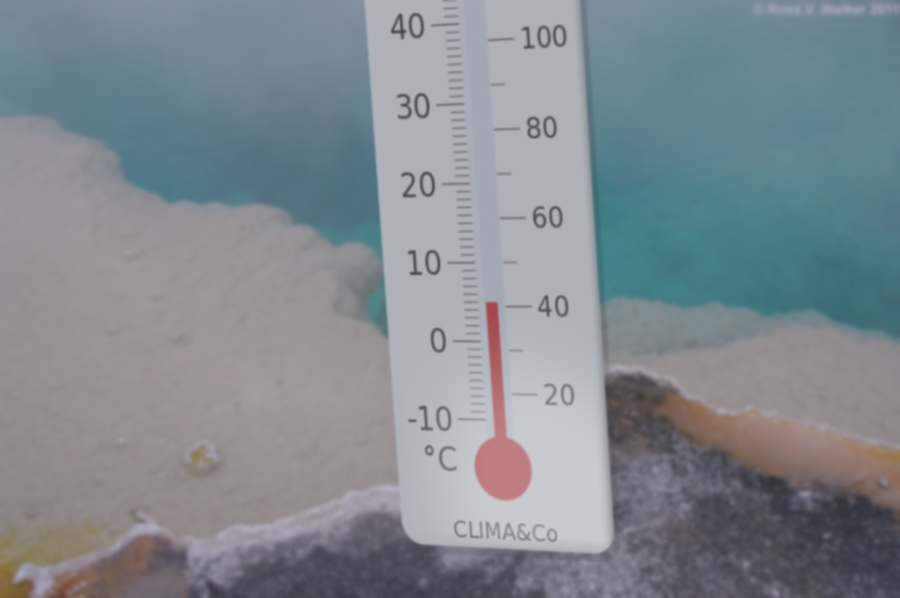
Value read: 5 °C
